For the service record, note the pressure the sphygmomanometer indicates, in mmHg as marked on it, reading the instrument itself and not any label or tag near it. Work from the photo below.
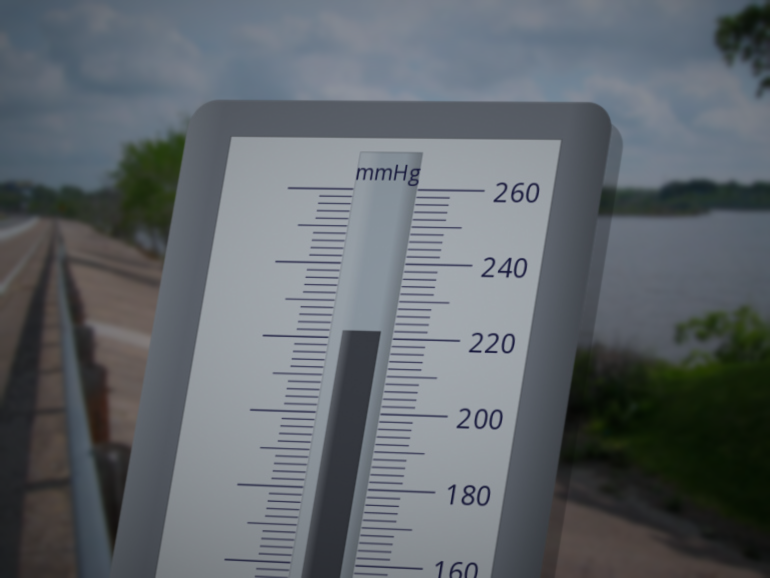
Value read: 222 mmHg
